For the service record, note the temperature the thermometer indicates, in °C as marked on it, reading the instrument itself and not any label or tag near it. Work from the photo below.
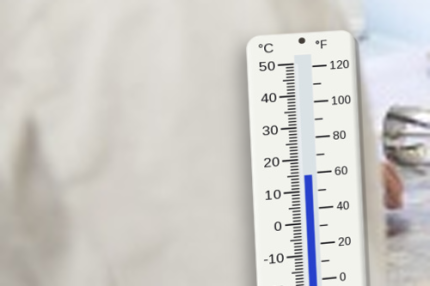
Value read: 15 °C
